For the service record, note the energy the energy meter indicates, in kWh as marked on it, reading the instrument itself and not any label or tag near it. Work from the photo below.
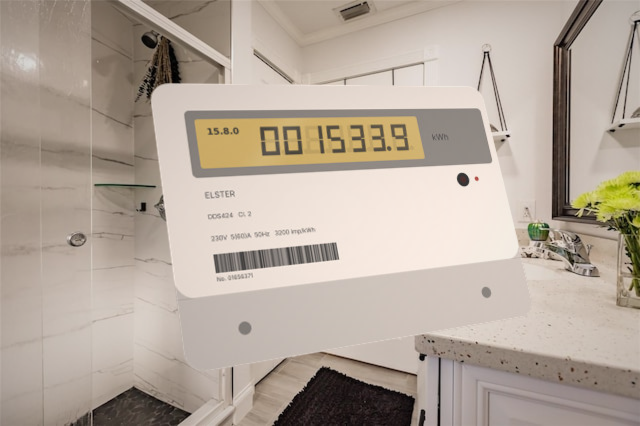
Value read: 1533.9 kWh
